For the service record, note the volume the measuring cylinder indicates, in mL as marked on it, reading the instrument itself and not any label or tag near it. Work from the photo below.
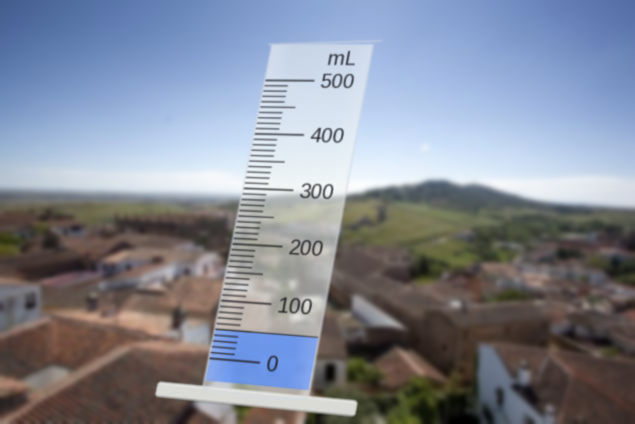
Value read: 50 mL
